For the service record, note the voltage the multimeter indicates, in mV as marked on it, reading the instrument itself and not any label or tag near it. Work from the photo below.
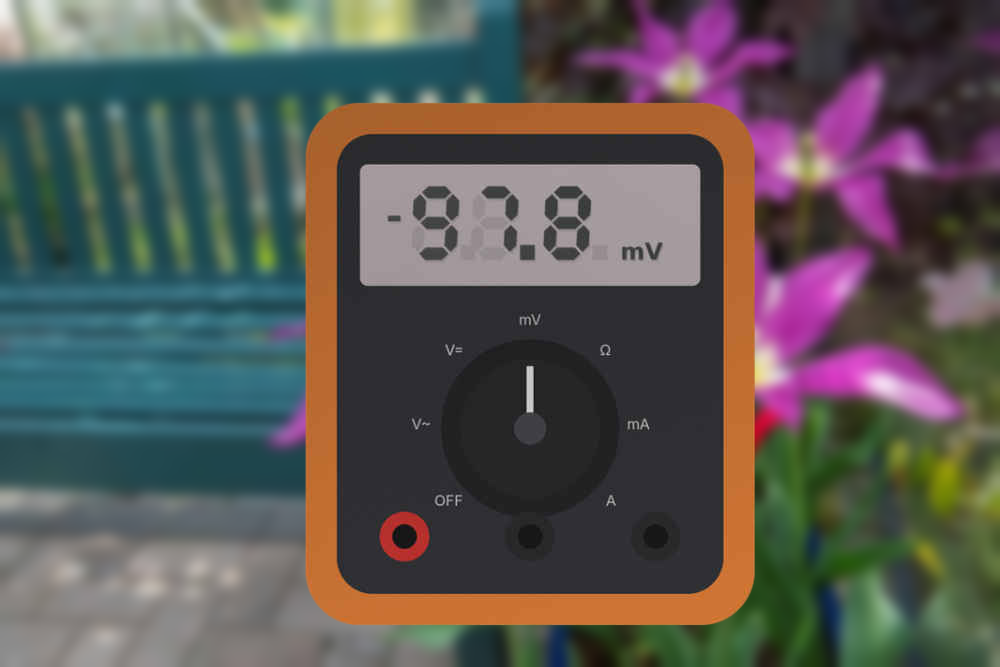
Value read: -97.8 mV
